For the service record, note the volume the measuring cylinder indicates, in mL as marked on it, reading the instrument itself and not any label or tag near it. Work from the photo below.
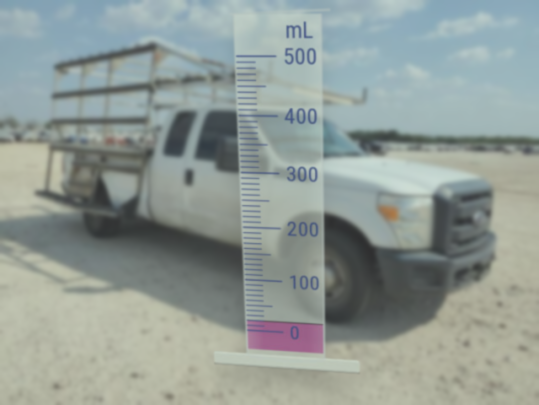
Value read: 20 mL
